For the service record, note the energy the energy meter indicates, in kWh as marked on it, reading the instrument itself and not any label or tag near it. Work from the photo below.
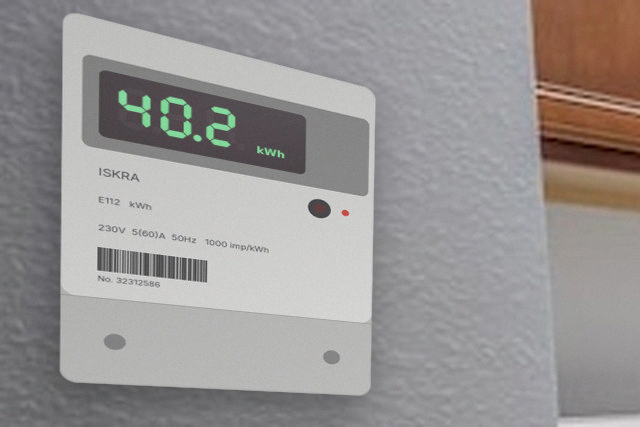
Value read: 40.2 kWh
